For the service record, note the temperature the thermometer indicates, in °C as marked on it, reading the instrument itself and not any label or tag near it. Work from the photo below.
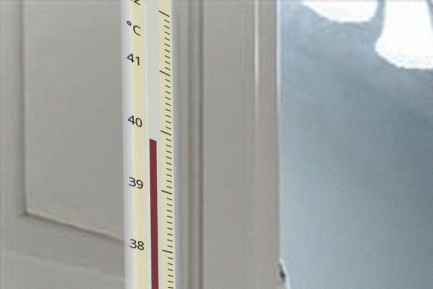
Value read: 39.8 °C
